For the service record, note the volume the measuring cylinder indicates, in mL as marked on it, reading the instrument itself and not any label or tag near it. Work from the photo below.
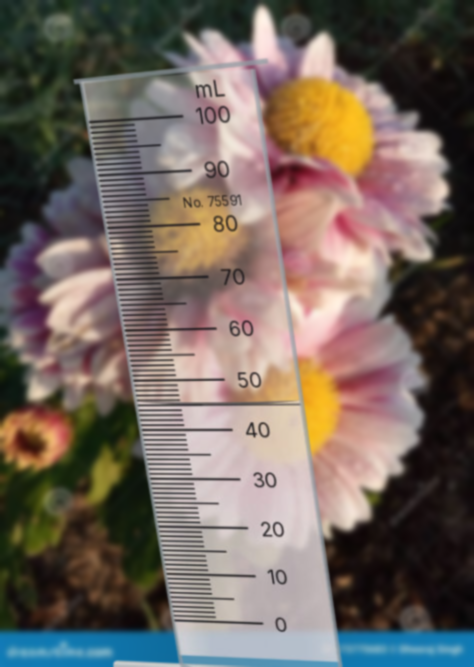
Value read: 45 mL
